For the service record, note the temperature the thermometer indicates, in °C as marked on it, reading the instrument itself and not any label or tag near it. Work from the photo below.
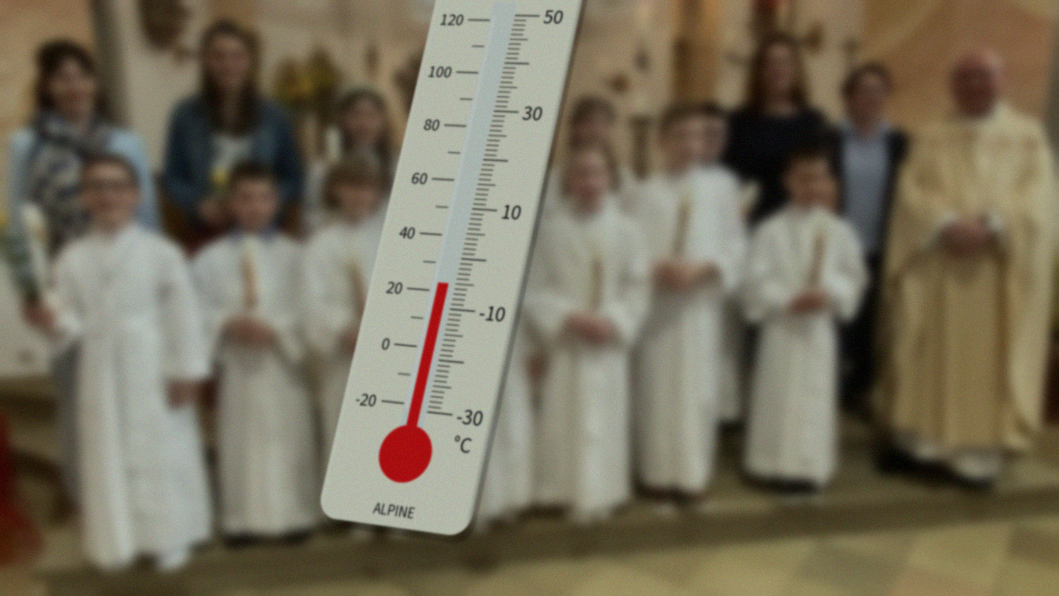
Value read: -5 °C
